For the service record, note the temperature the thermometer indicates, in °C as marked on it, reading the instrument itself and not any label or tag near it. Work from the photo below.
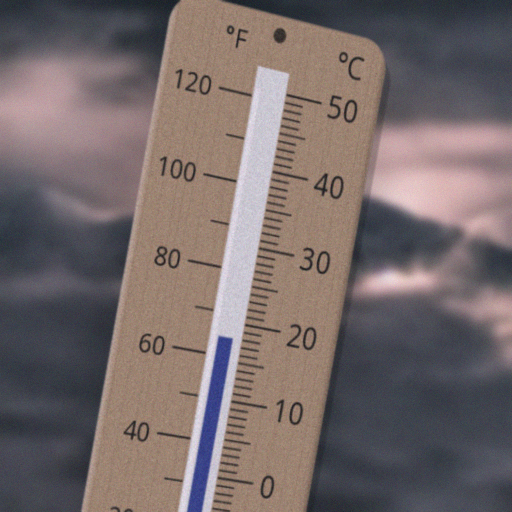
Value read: 18 °C
